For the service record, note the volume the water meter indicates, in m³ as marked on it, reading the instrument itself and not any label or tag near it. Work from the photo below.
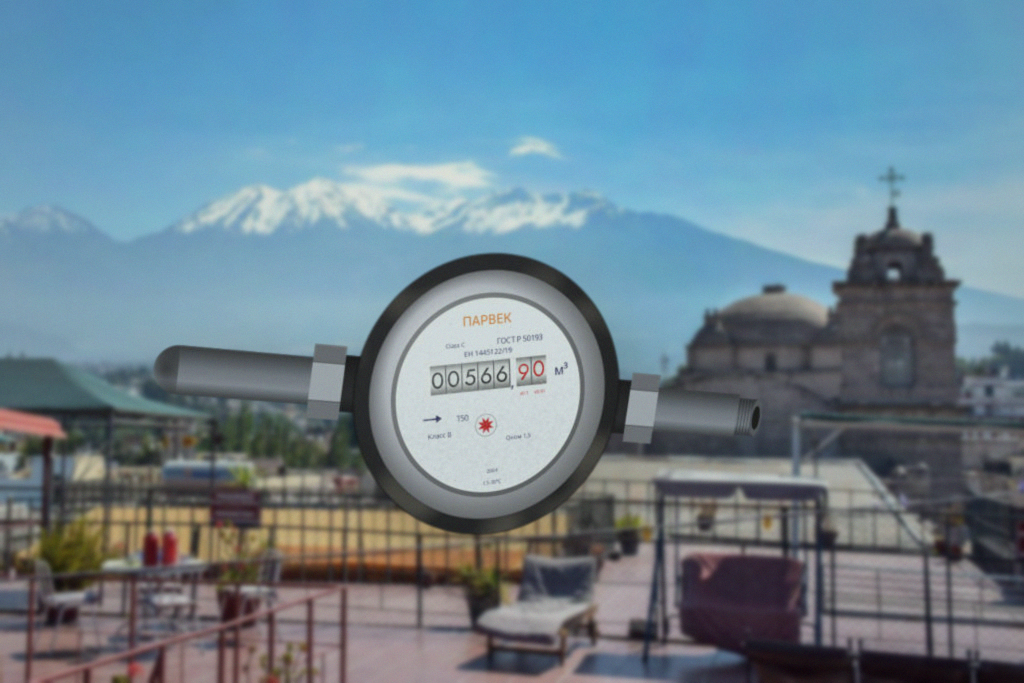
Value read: 566.90 m³
